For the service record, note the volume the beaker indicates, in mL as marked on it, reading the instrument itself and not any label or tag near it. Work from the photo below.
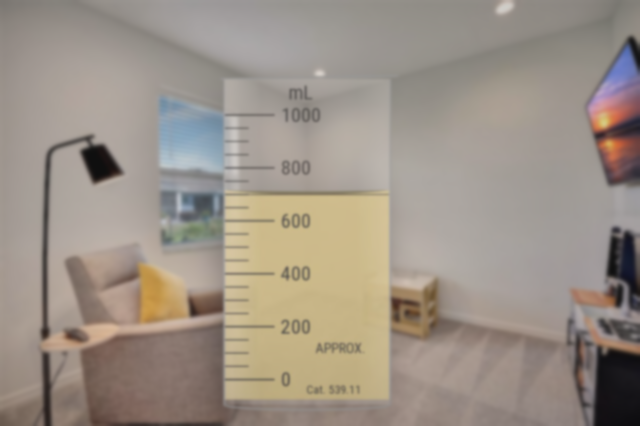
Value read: 700 mL
